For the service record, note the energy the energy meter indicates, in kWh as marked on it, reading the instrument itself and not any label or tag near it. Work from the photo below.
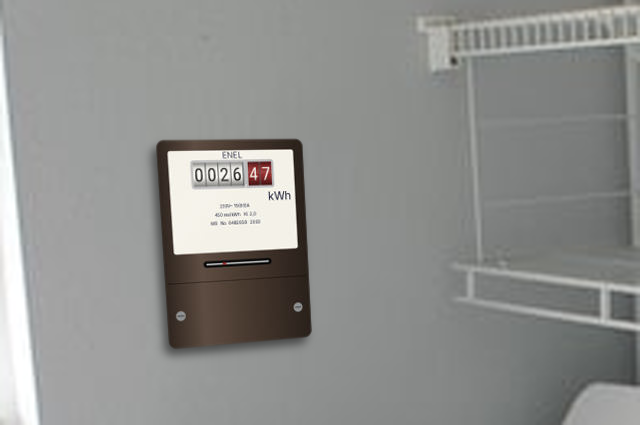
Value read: 26.47 kWh
